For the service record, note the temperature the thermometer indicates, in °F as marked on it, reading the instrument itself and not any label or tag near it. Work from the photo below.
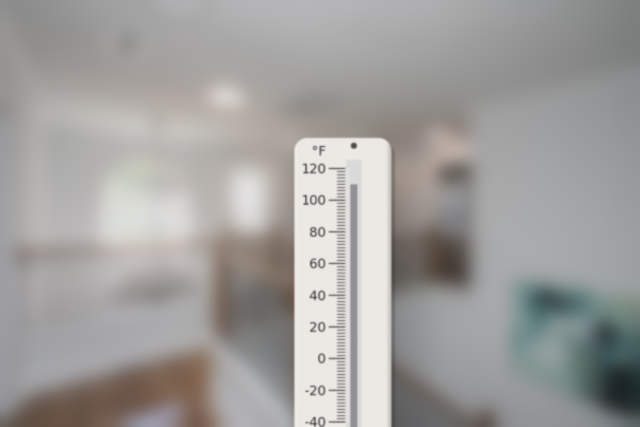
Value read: 110 °F
